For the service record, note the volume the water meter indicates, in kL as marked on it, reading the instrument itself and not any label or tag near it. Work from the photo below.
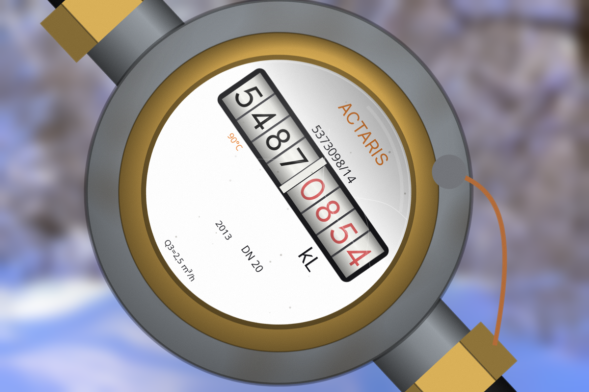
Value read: 5487.0854 kL
